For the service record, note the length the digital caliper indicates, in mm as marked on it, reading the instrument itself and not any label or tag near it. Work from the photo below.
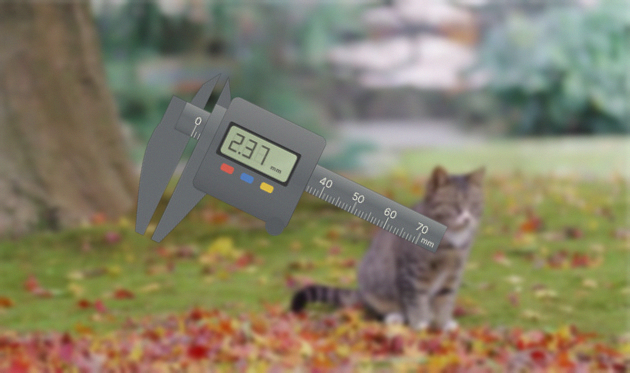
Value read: 2.37 mm
